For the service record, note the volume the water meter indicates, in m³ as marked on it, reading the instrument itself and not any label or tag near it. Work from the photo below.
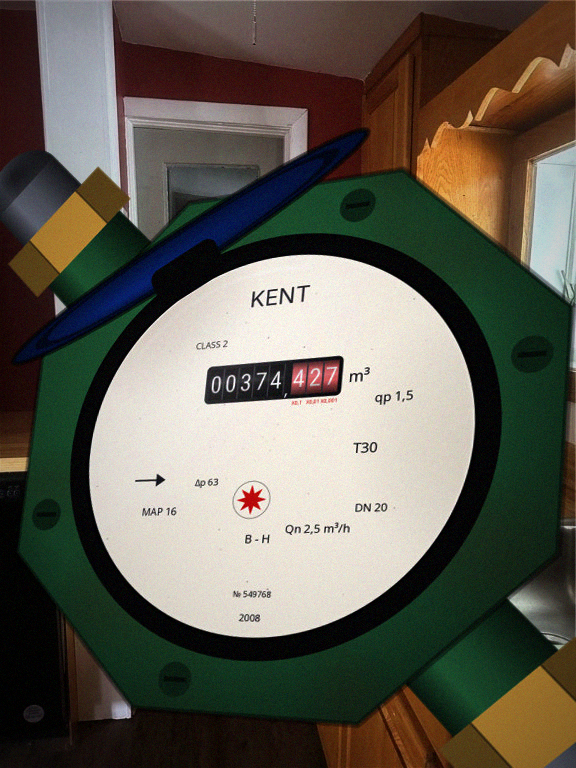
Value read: 374.427 m³
